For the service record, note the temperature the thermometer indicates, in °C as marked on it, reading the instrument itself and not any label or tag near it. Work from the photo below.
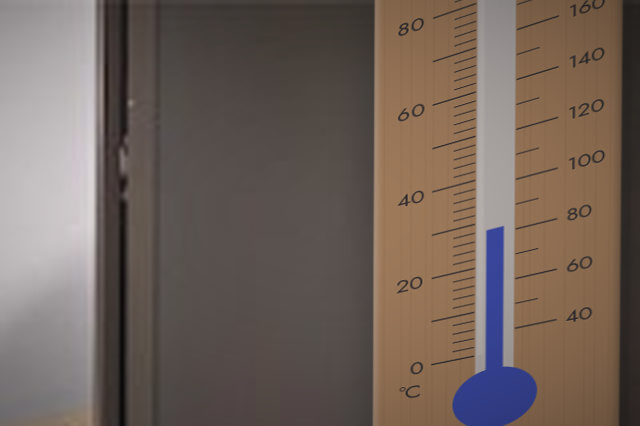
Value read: 28 °C
